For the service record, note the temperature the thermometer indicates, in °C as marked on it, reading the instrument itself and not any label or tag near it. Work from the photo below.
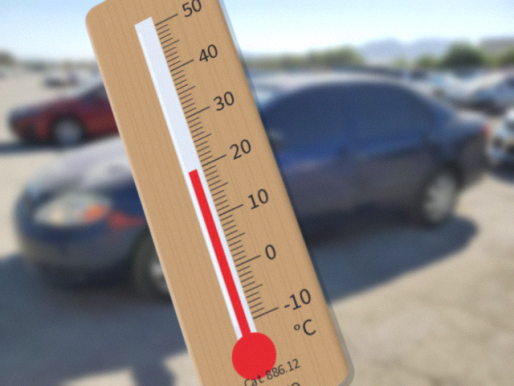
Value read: 20 °C
